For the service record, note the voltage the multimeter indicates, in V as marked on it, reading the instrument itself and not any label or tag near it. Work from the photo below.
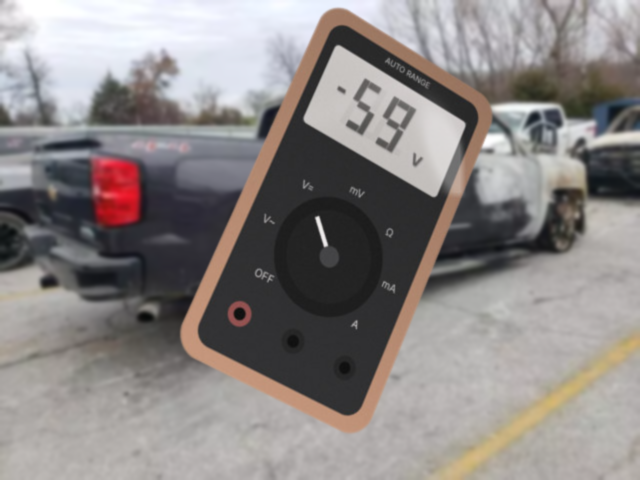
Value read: -59 V
